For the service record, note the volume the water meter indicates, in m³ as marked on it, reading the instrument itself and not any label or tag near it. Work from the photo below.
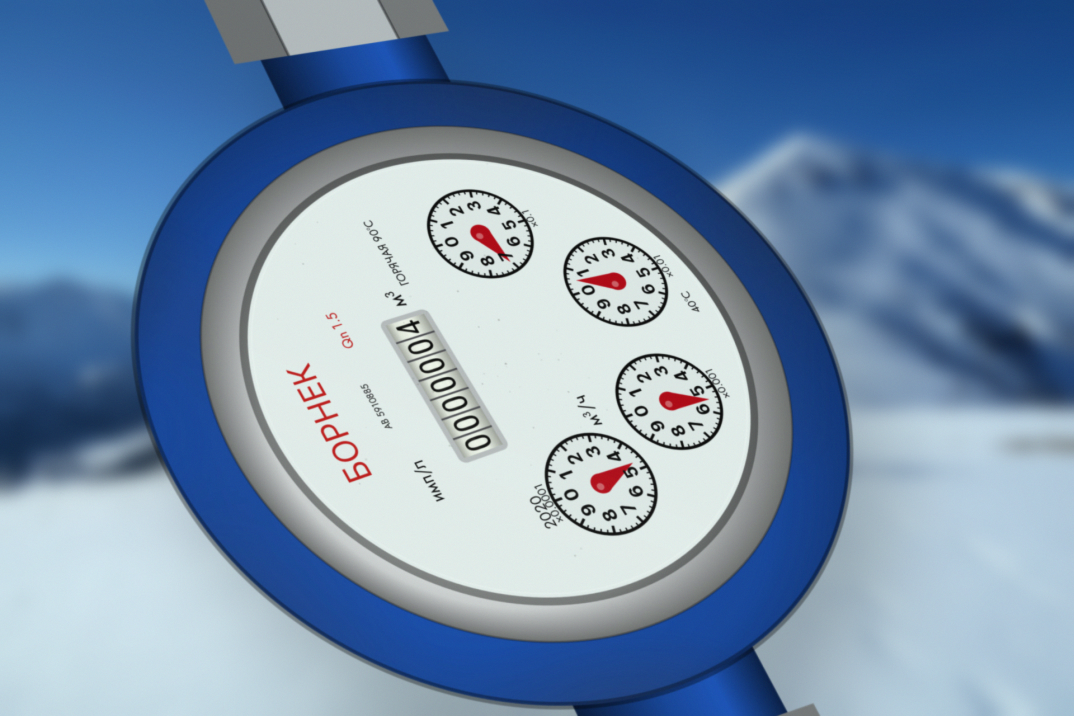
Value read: 4.7054 m³
